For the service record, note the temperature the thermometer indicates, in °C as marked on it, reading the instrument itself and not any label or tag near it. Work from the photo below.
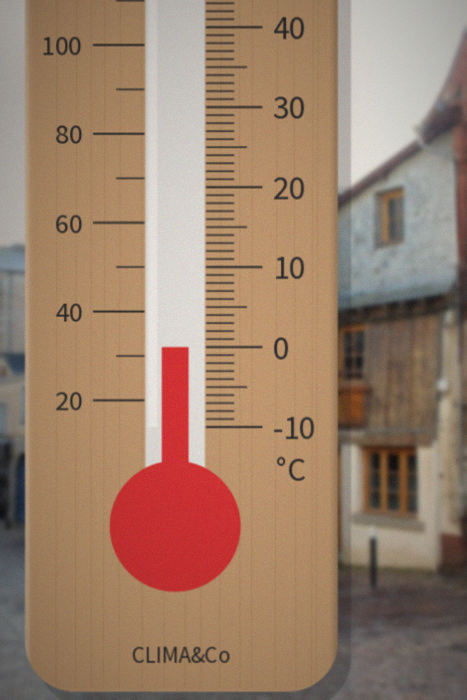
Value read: 0 °C
